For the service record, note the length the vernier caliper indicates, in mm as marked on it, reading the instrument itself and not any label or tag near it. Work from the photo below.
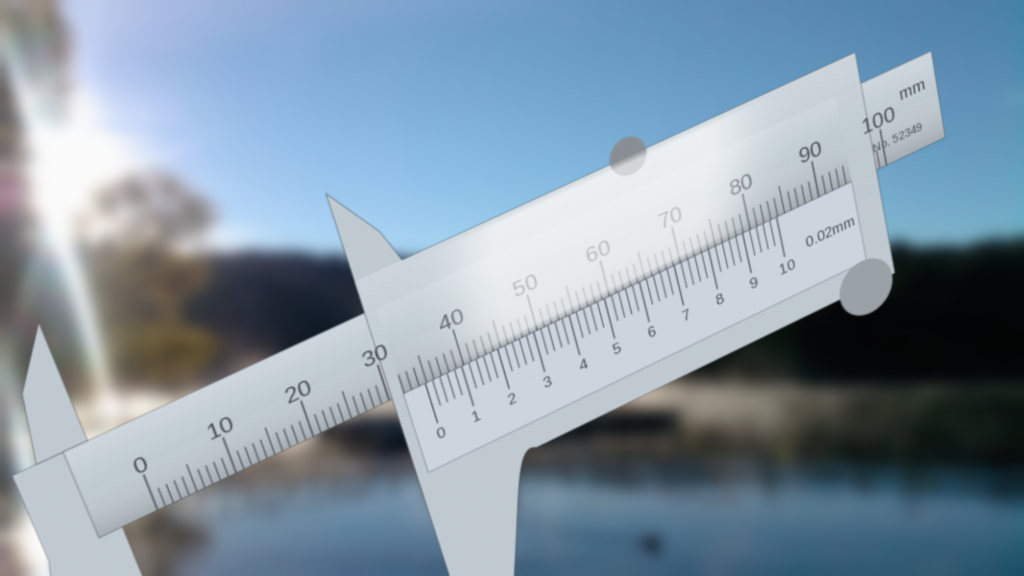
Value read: 34.8 mm
